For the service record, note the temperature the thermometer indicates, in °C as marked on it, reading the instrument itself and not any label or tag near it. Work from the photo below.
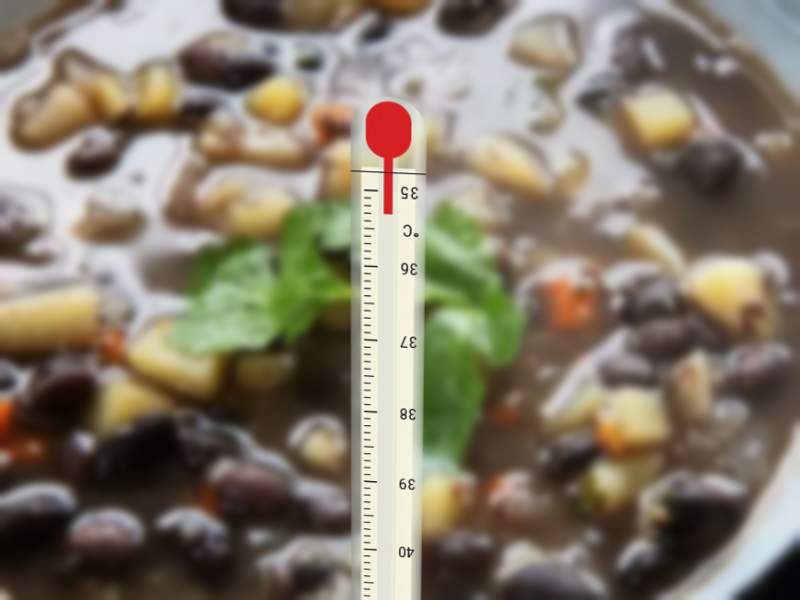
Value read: 35.3 °C
